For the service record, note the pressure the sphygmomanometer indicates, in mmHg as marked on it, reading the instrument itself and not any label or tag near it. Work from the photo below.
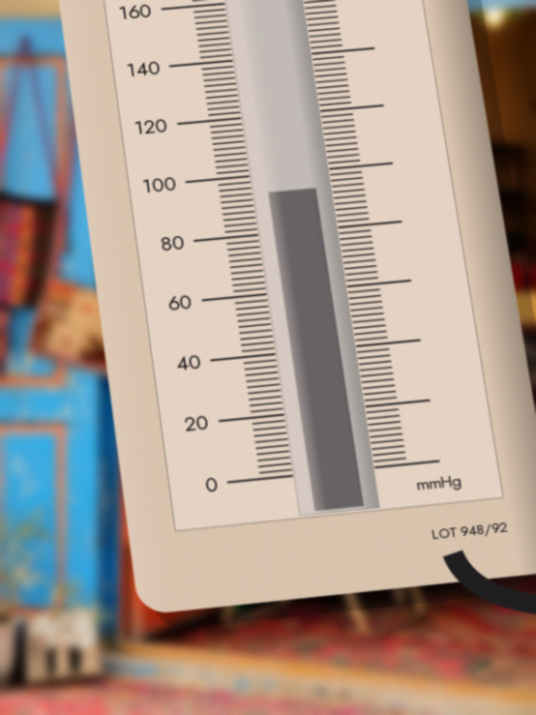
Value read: 94 mmHg
